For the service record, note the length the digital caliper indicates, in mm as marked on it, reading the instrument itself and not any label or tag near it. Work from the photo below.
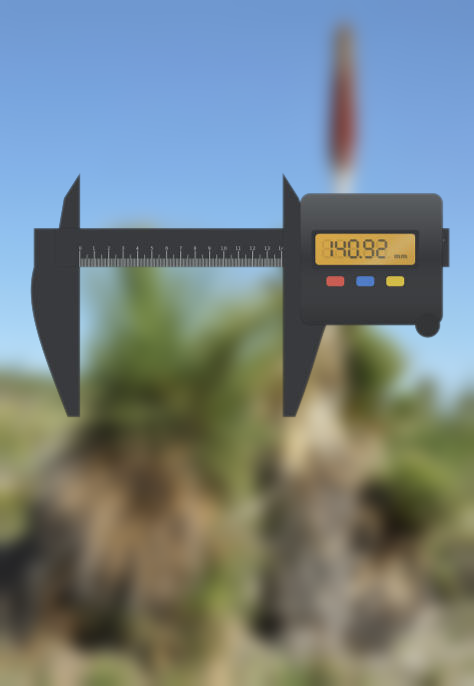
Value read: 140.92 mm
